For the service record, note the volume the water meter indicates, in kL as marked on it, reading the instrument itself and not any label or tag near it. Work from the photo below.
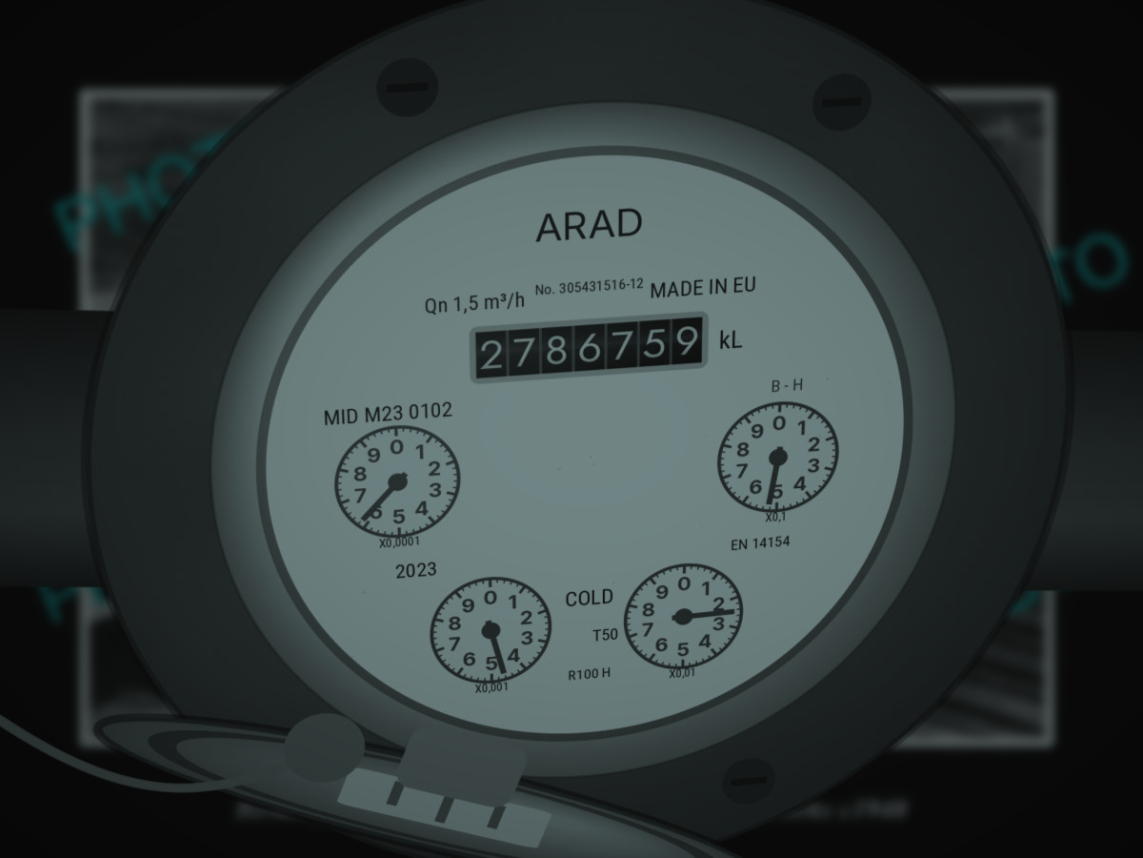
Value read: 2786759.5246 kL
